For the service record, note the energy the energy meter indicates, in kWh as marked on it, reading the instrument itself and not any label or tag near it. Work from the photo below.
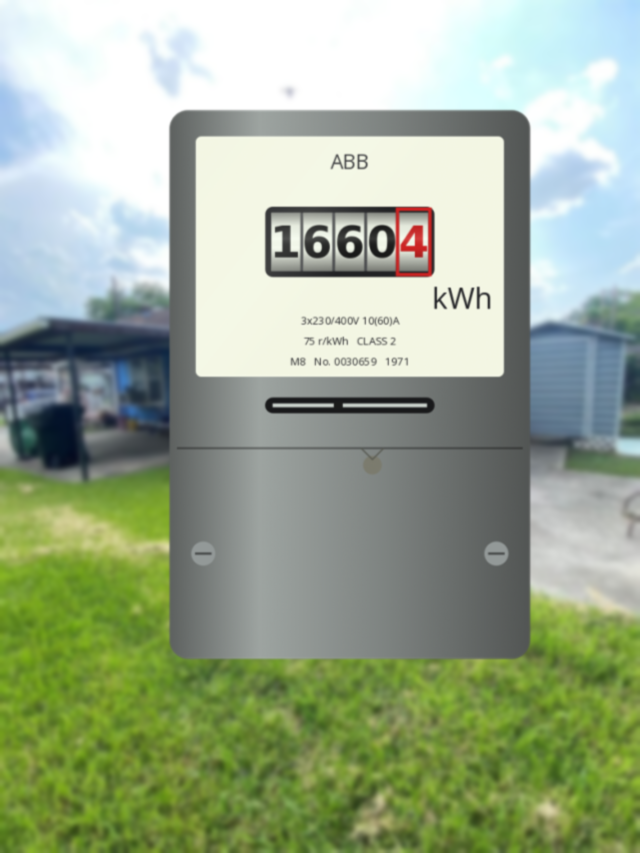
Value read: 1660.4 kWh
